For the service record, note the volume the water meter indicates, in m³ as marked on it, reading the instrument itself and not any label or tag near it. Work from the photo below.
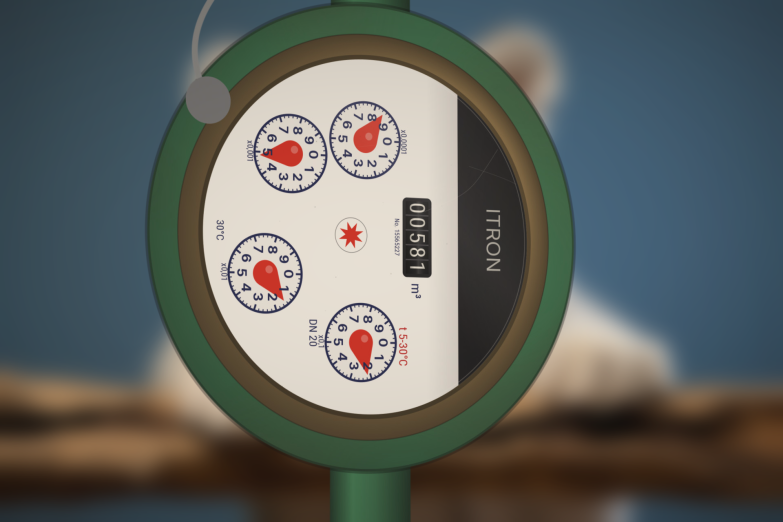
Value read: 581.2148 m³
